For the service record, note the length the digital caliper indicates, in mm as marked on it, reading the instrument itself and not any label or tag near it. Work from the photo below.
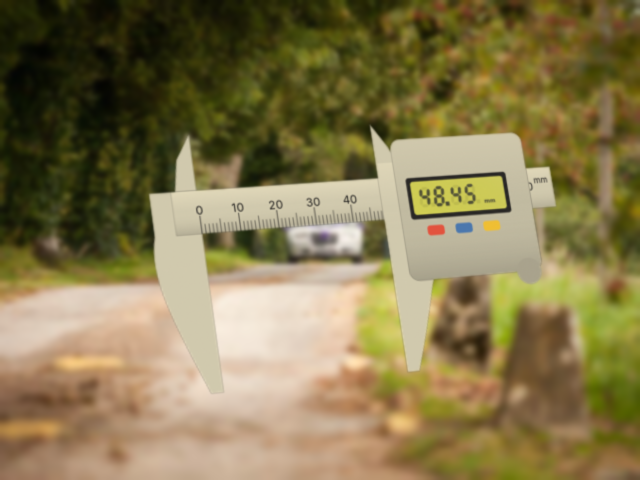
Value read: 48.45 mm
